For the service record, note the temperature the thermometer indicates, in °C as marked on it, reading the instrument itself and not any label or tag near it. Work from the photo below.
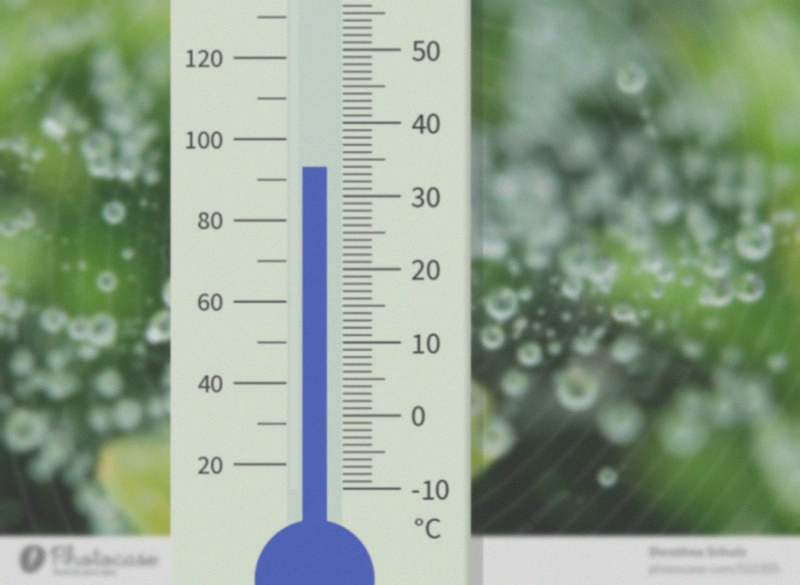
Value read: 34 °C
